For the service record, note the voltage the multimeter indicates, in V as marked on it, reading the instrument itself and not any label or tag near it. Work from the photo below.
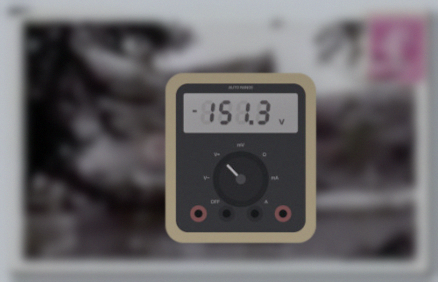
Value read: -151.3 V
